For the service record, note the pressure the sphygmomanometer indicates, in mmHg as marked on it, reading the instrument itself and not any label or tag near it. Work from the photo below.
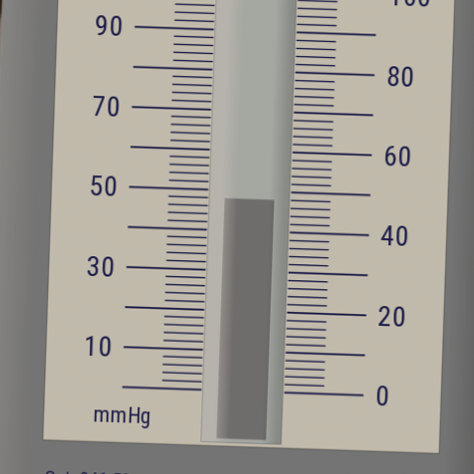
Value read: 48 mmHg
